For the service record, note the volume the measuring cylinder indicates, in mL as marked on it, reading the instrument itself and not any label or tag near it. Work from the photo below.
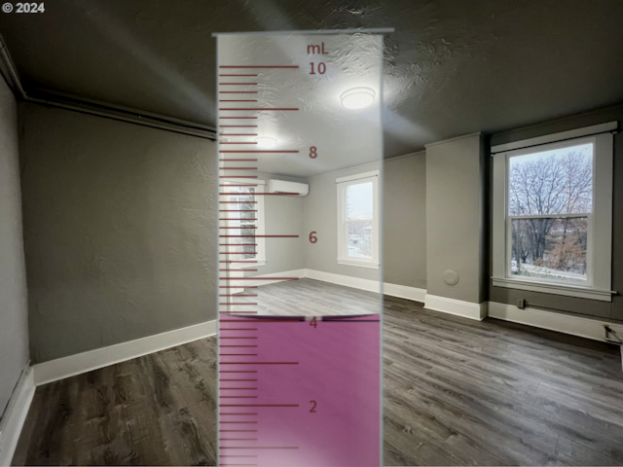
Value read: 4 mL
